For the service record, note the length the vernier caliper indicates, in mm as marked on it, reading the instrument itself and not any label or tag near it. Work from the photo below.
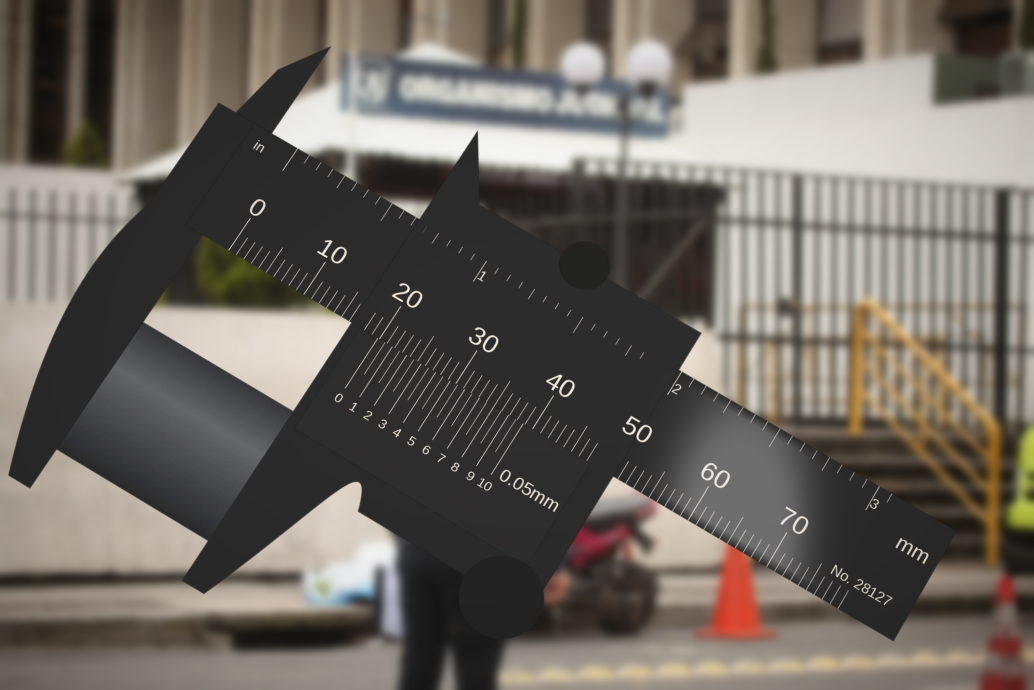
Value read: 19.8 mm
